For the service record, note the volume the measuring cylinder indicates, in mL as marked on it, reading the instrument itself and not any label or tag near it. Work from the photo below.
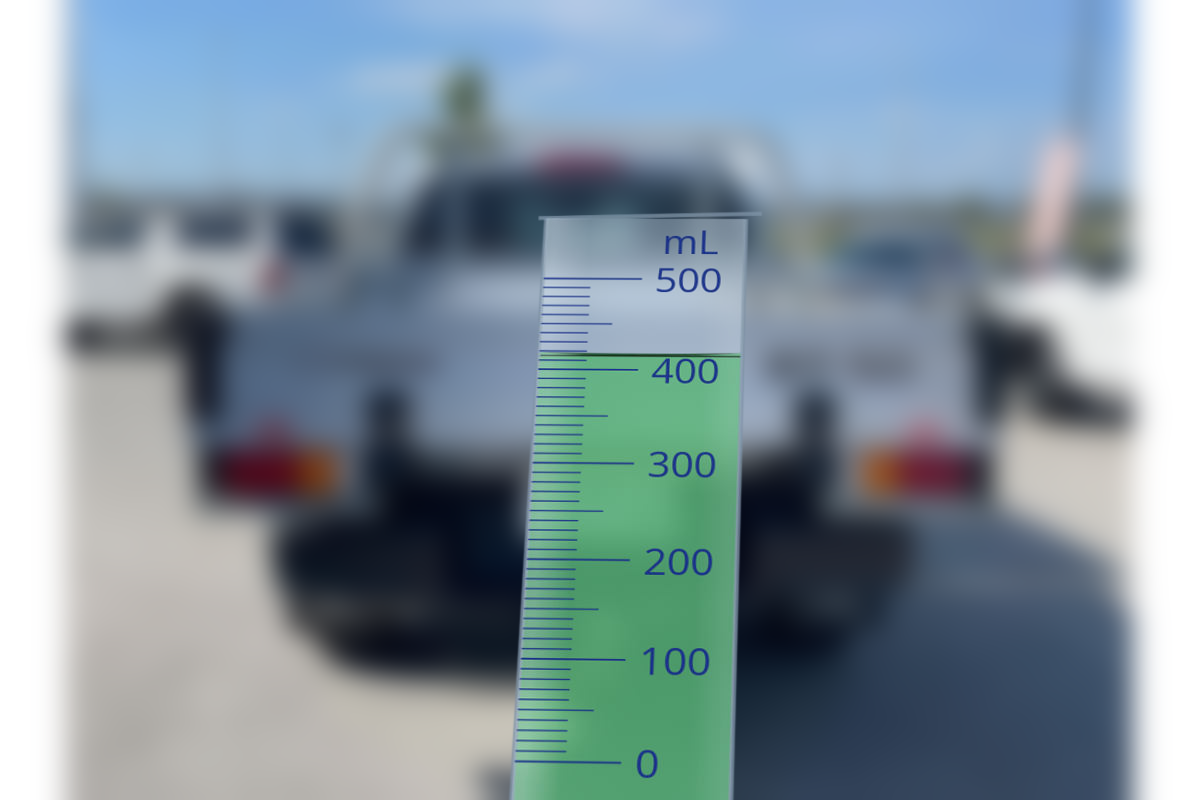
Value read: 415 mL
